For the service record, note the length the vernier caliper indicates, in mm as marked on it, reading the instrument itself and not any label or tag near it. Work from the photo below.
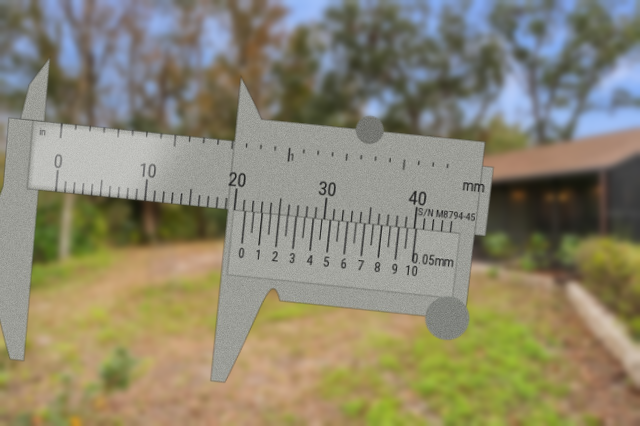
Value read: 21.2 mm
